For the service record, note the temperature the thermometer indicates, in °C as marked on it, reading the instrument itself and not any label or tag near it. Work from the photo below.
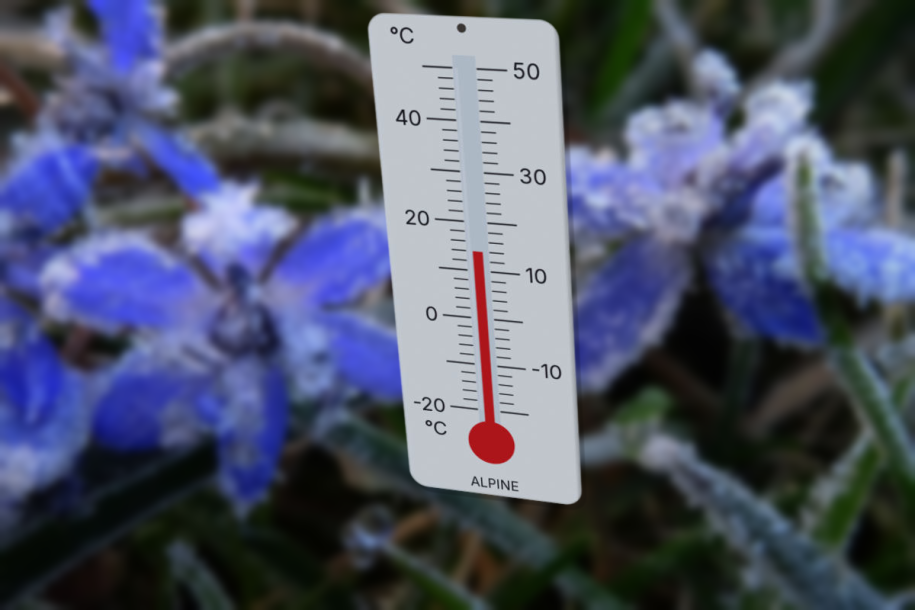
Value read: 14 °C
